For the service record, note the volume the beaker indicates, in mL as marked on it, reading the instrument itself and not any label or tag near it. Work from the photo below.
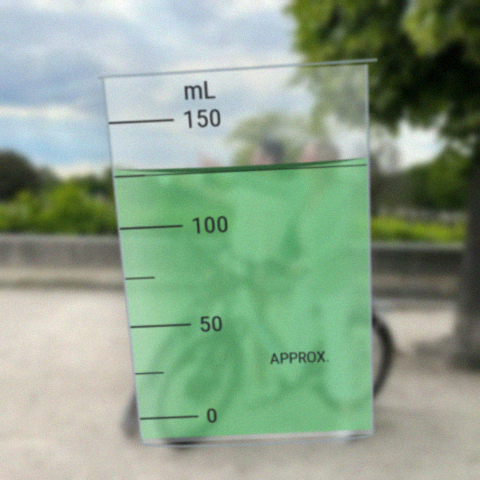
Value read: 125 mL
